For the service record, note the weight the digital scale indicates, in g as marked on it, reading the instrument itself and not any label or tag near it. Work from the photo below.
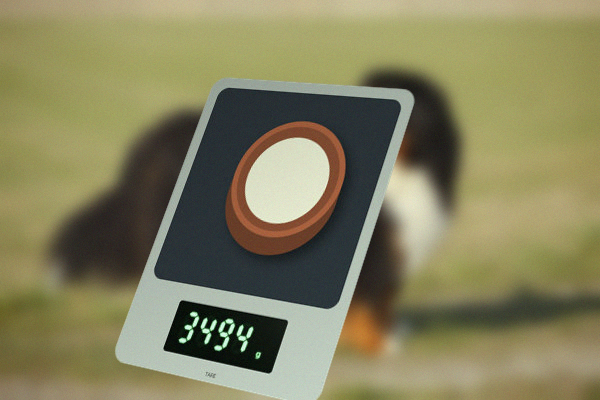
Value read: 3494 g
